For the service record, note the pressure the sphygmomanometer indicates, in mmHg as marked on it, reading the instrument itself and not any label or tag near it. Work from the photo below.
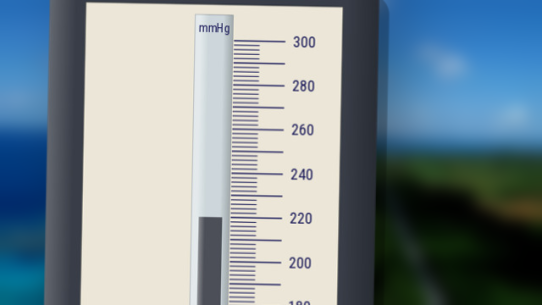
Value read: 220 mmHg
